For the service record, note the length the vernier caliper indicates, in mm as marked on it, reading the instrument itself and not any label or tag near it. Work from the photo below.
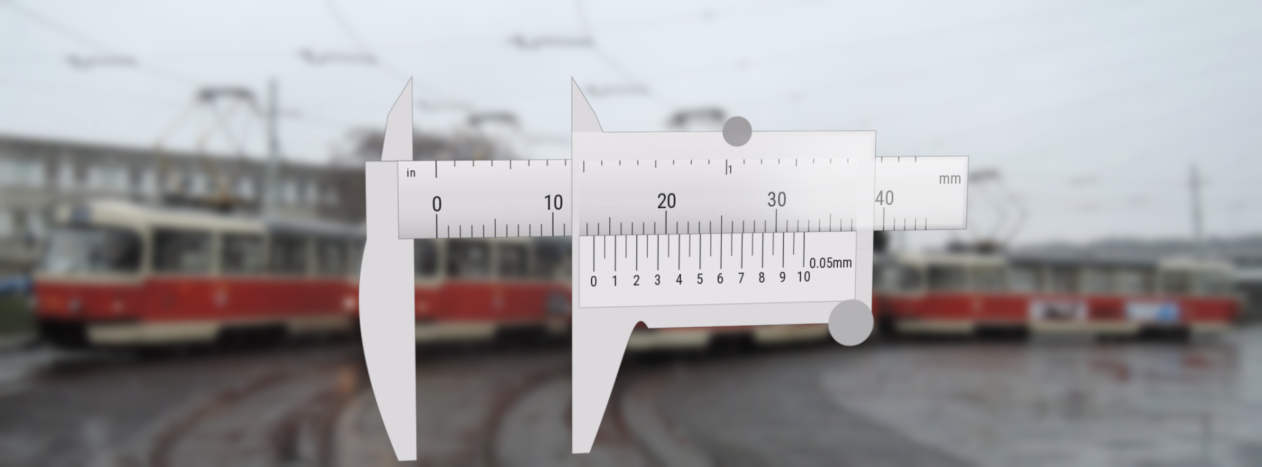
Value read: 13.6 mm
